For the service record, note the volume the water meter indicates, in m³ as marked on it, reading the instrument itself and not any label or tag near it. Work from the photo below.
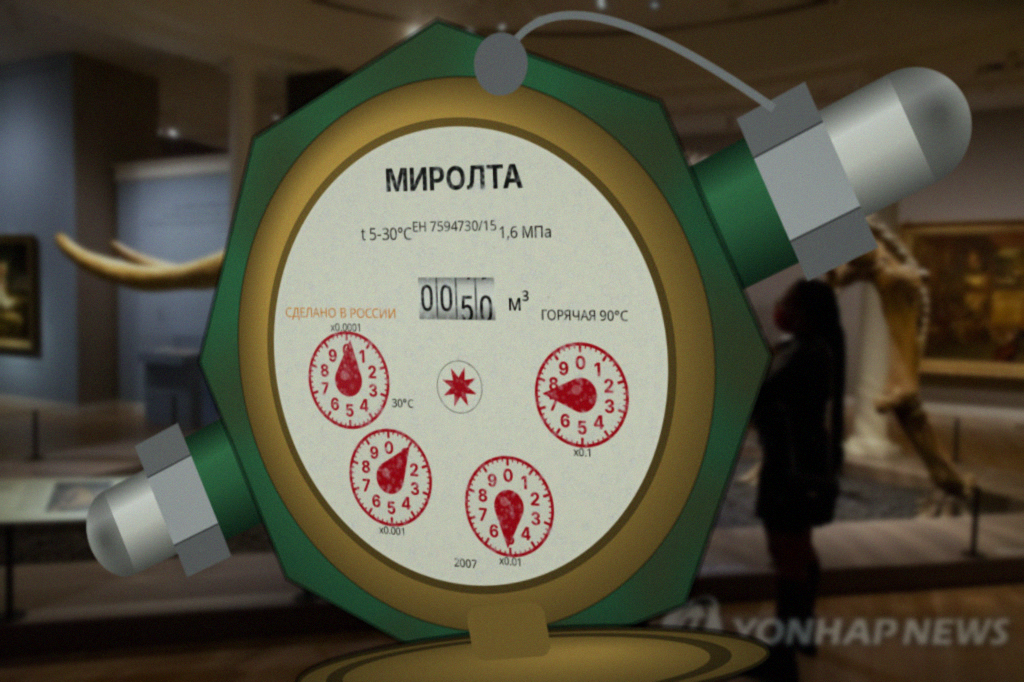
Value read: 49.7510 m³
